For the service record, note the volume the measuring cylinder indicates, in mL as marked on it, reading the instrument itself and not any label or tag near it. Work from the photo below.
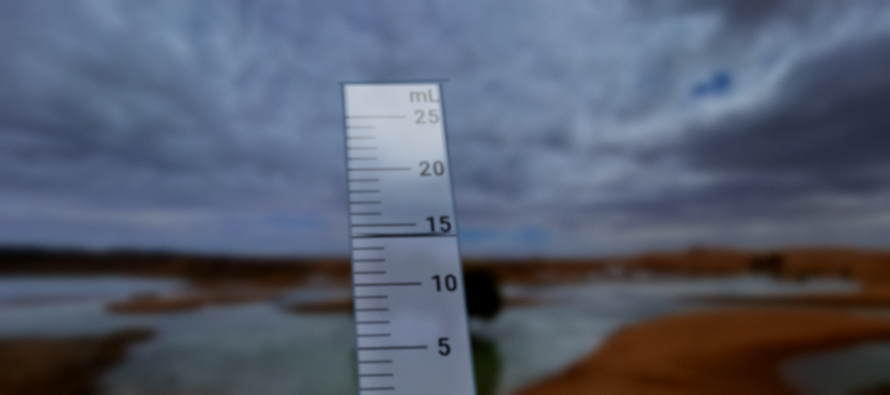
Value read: 14 mL
